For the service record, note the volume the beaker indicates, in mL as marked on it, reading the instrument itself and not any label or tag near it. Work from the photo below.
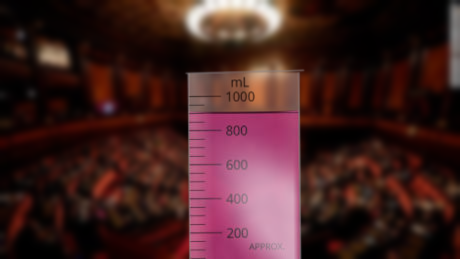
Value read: 900 mL
